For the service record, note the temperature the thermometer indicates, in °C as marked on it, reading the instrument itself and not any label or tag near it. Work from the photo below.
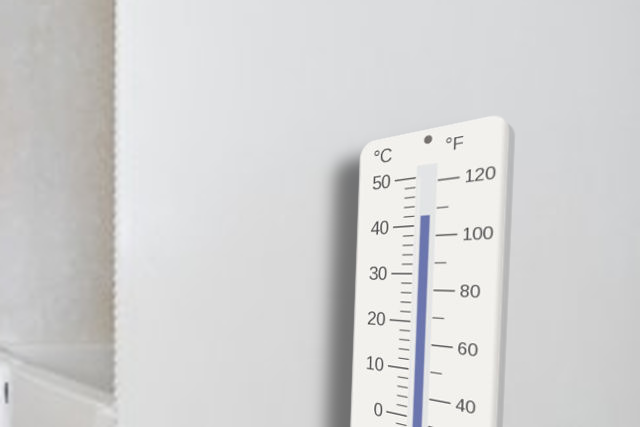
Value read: 42 °C
